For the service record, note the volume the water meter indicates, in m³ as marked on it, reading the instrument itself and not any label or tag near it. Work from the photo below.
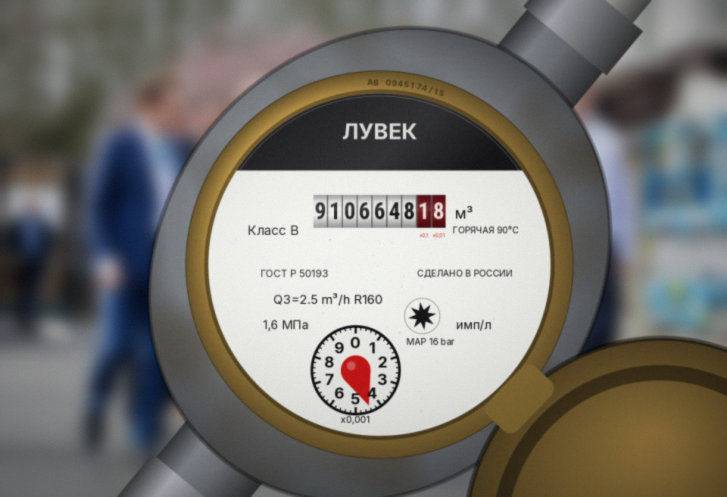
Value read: 9106648.184 m³
